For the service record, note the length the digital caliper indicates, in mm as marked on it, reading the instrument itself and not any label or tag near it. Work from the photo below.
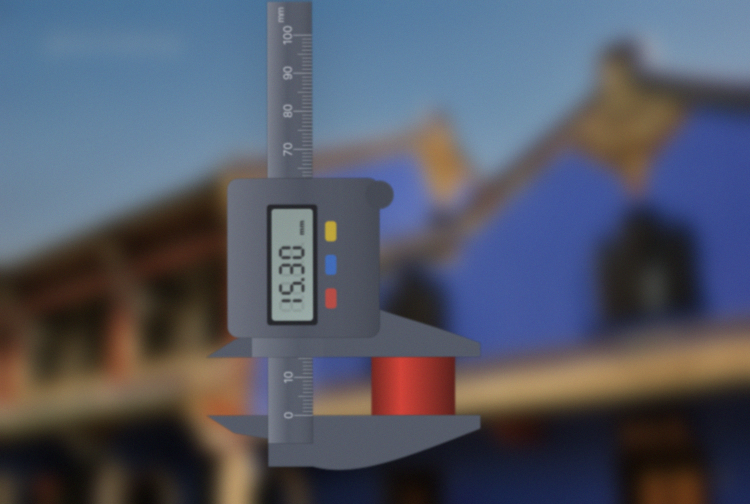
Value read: 15.30 mm
